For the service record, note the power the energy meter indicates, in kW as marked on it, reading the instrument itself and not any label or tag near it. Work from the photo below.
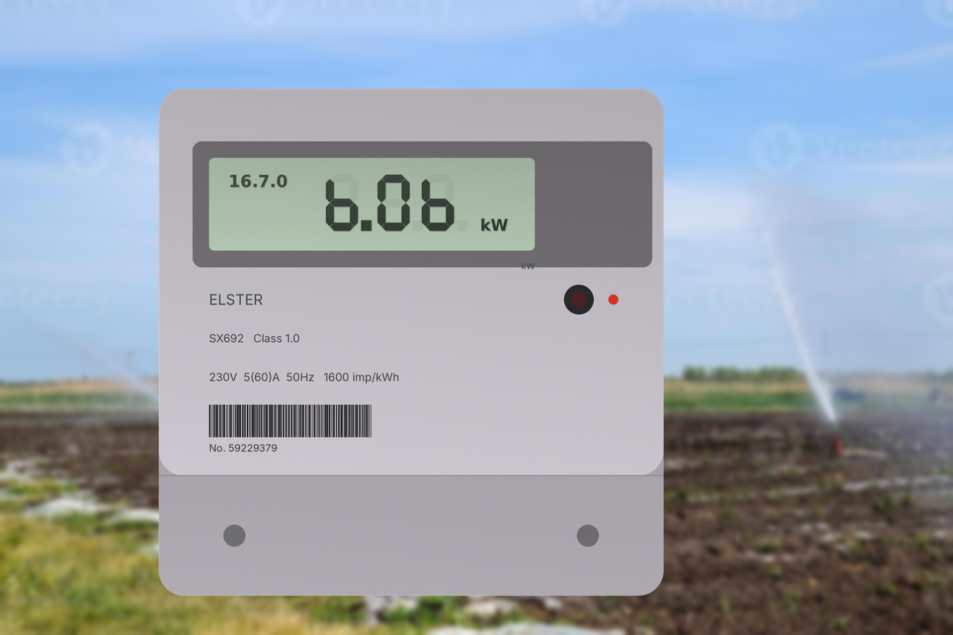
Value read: 6.06 kW
